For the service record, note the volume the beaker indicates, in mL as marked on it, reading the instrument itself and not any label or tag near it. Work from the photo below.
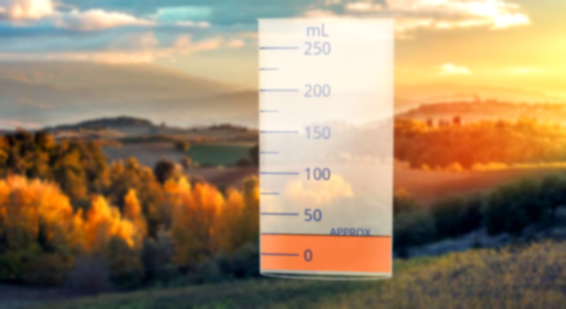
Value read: 25 mL
